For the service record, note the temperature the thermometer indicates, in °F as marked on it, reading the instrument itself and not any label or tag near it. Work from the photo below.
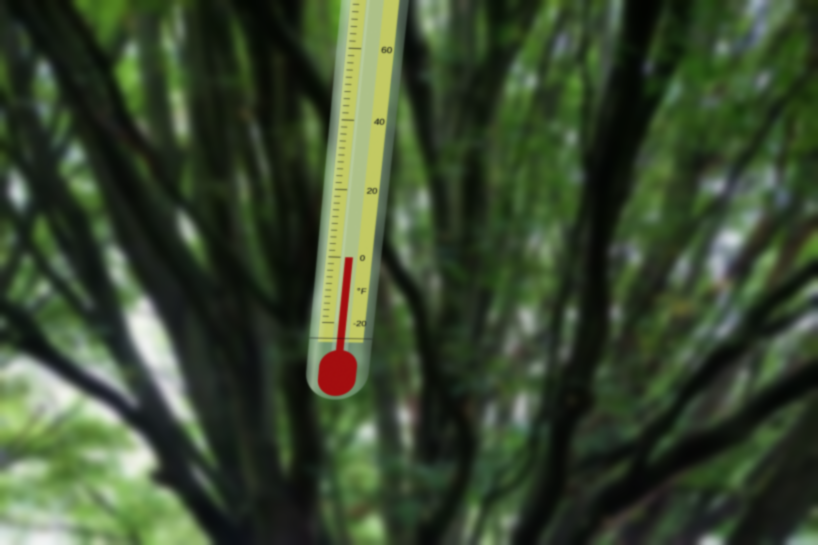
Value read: 0 °F
